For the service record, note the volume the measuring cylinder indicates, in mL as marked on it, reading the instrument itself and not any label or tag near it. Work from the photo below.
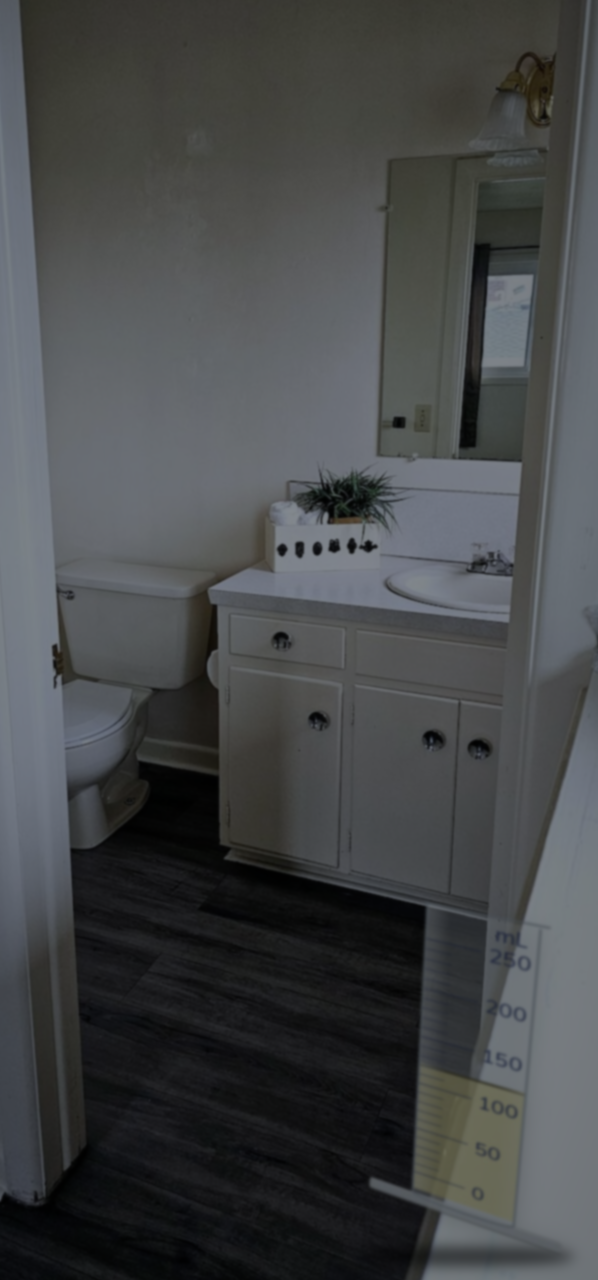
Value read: 120 mL
